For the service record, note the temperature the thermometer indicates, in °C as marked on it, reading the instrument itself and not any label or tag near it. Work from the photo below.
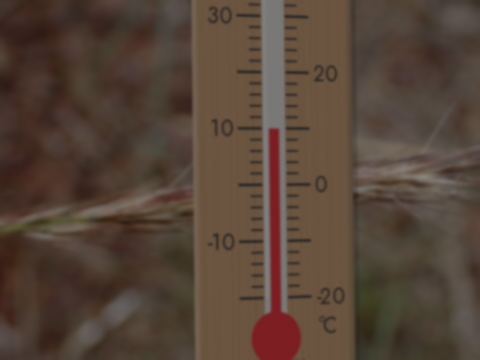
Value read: 10 °C
